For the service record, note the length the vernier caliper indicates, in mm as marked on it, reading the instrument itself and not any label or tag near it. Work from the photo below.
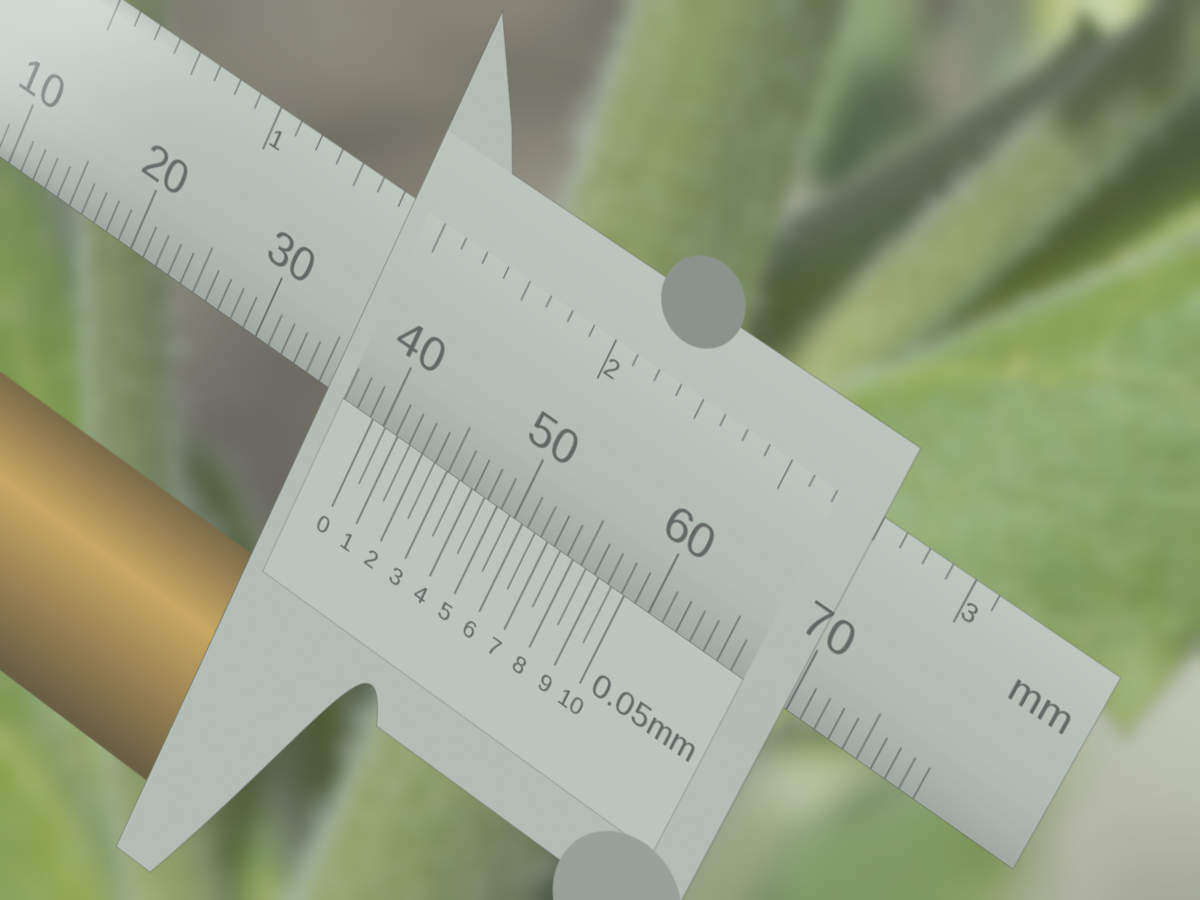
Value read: 39.2 mm
